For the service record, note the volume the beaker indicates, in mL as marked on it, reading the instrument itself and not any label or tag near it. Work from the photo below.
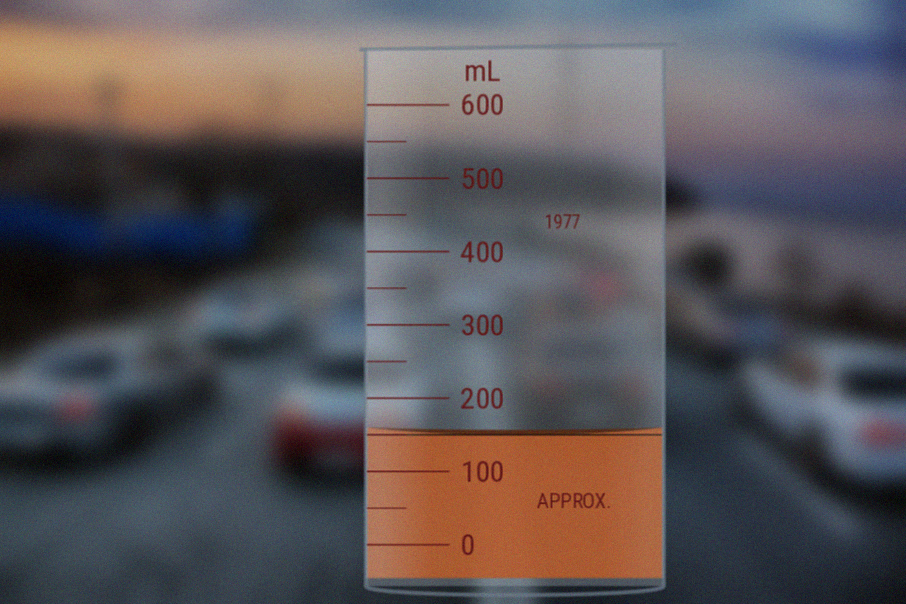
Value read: 150 mL
